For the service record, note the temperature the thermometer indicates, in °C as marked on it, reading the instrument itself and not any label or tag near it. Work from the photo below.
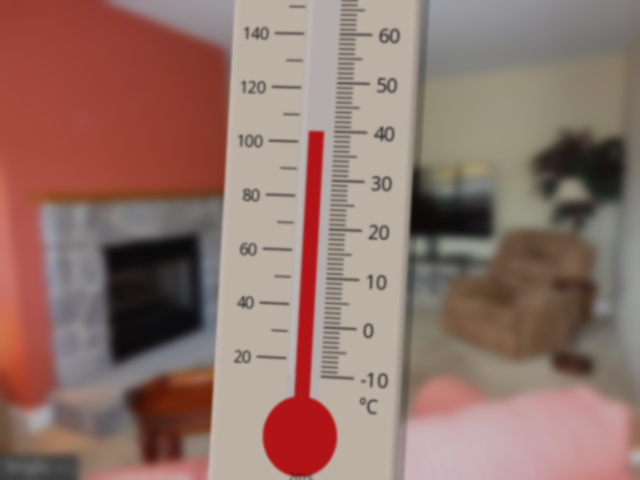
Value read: 40 °C
